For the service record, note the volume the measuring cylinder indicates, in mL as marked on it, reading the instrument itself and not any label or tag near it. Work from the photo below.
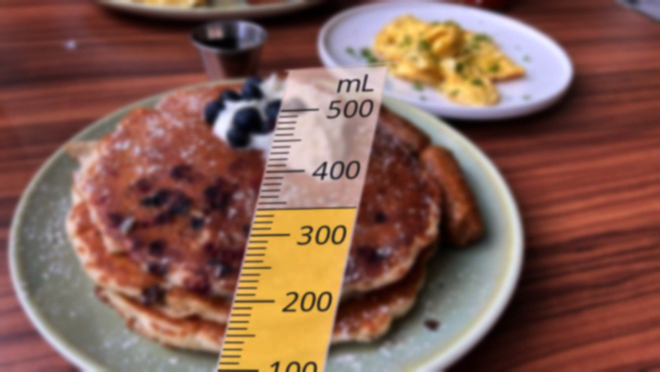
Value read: 340 mL
